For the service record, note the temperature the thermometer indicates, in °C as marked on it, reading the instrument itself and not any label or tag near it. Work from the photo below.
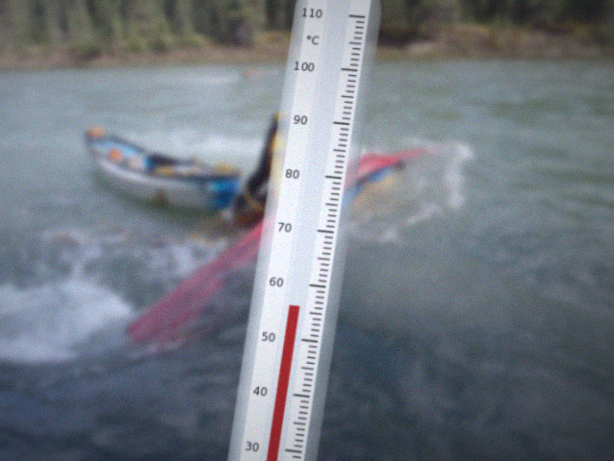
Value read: 56 °C
